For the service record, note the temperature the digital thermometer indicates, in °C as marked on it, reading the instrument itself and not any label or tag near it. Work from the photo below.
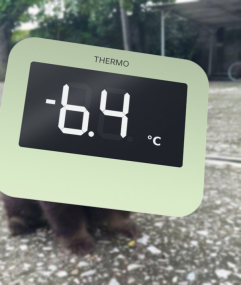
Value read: -6.4 °C
